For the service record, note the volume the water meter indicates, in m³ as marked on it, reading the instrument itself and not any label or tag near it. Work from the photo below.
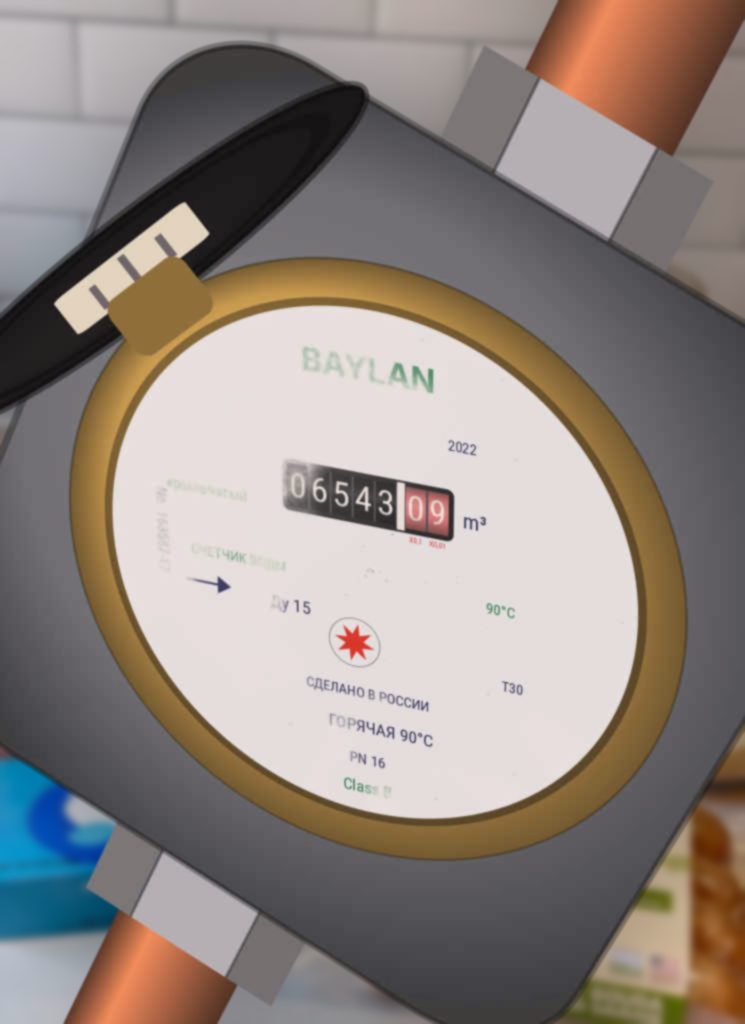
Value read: 6543.09 m³
